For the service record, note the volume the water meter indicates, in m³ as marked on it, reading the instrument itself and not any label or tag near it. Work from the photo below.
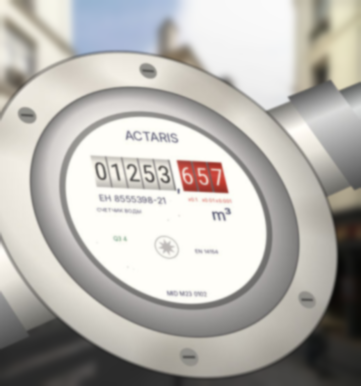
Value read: 1253.657 m³
